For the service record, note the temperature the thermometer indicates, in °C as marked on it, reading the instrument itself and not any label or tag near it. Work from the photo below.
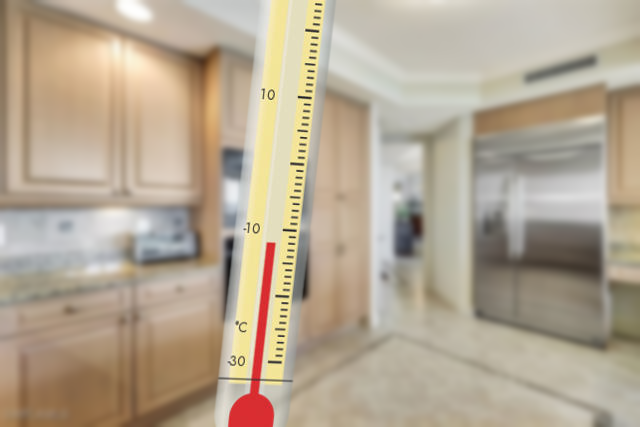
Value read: -12 °C
